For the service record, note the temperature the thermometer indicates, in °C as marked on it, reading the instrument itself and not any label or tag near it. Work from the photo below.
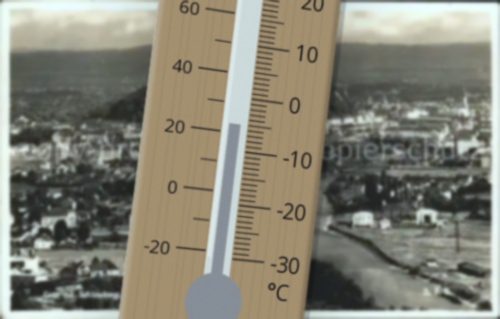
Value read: -5 °C
